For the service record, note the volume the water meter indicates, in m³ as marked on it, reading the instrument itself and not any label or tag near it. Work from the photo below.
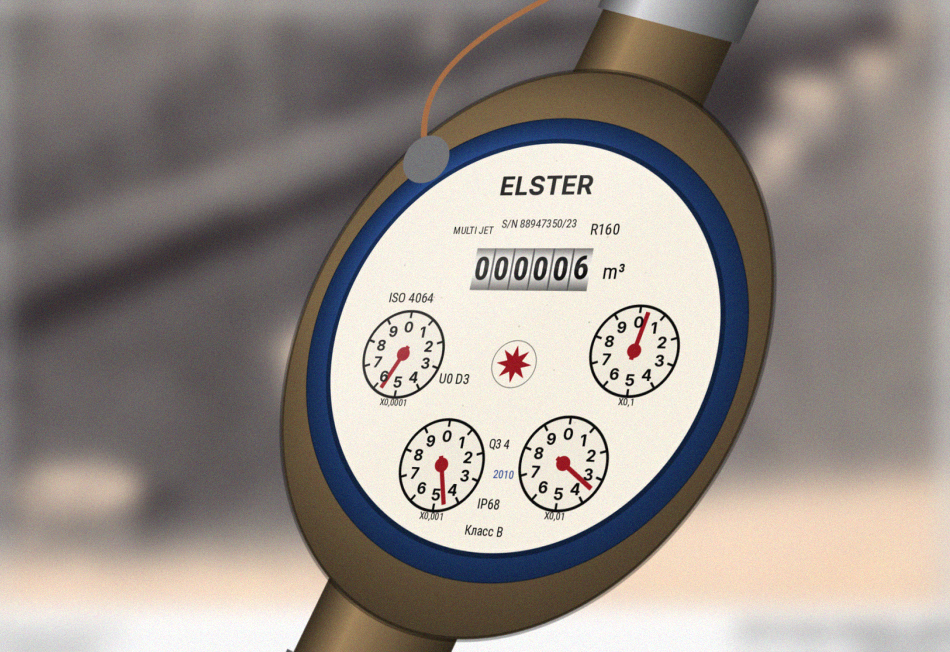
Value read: 6.0345 m³
